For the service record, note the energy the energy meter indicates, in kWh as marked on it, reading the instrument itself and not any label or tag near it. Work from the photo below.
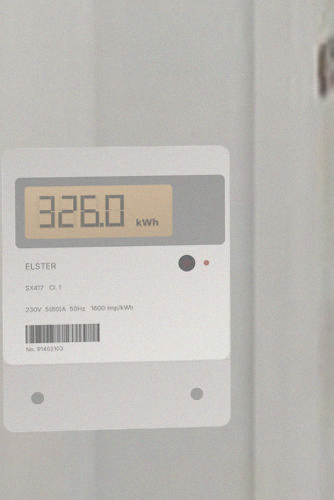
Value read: 326.0 kWh
